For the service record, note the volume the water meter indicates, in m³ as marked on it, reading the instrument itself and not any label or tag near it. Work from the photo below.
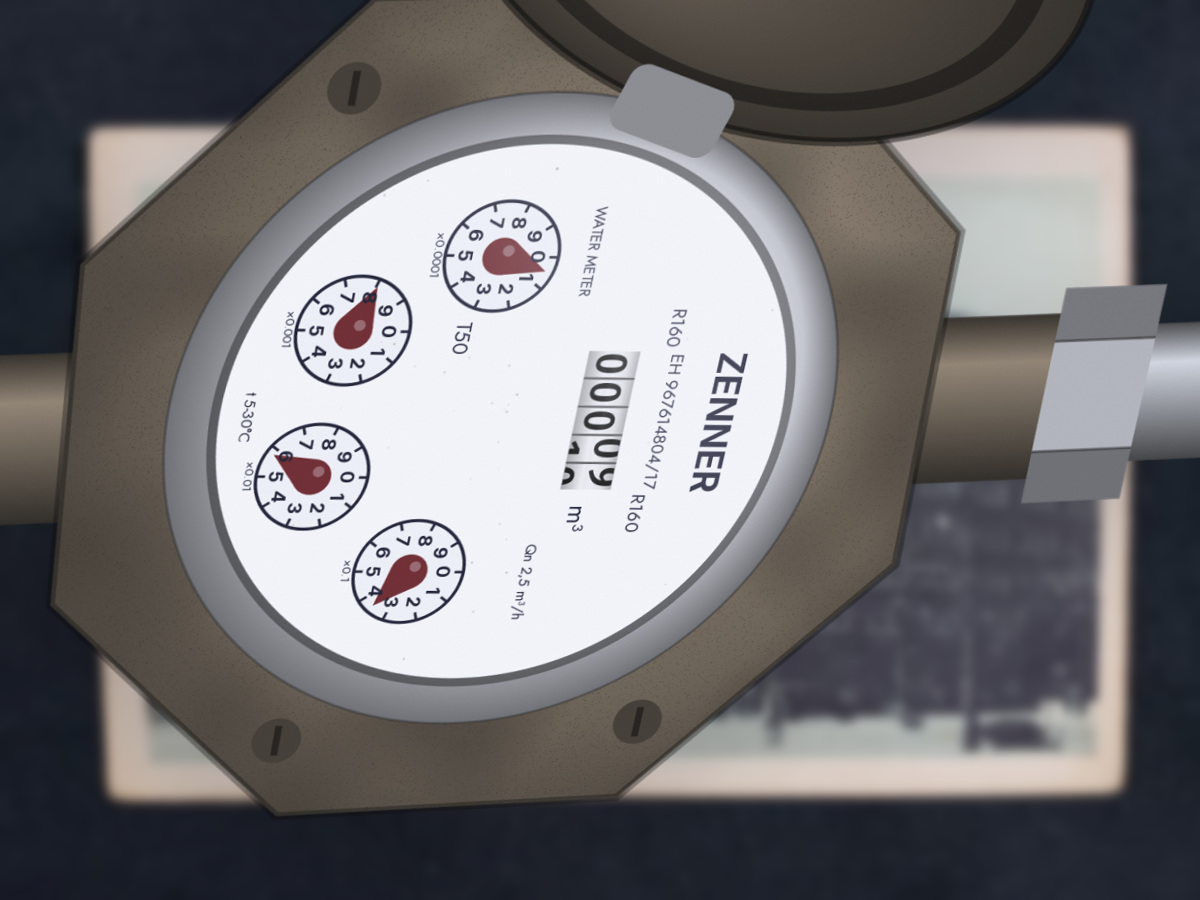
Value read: 9.3580 m³
